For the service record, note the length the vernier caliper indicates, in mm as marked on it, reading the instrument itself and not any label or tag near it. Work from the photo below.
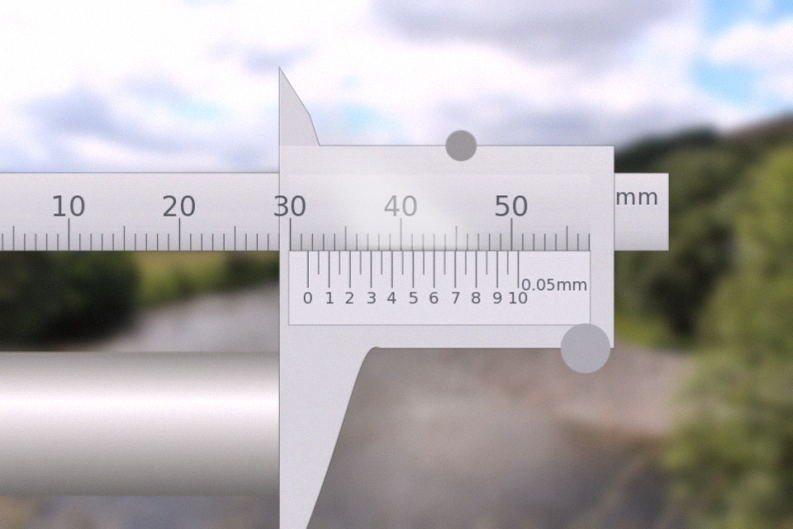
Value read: 31.6 mm
